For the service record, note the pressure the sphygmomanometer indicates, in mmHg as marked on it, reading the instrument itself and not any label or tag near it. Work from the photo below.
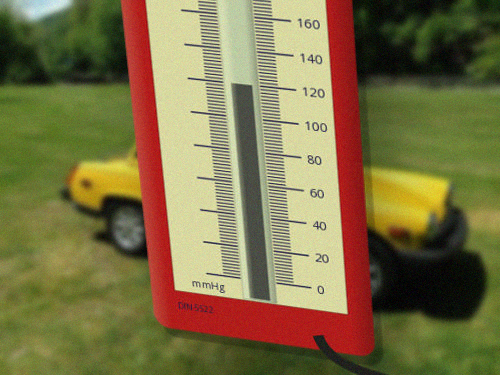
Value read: 120 mmHg
